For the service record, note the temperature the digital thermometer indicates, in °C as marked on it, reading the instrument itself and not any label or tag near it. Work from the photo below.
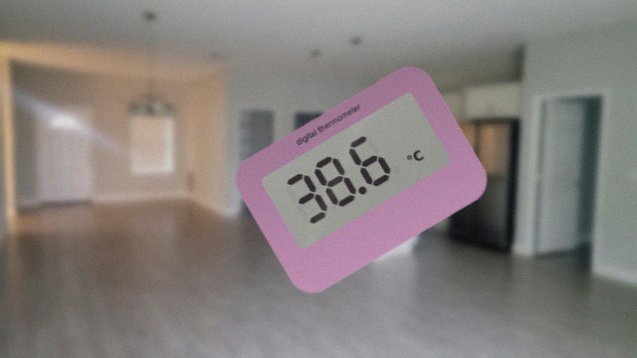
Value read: 38.6 °C
